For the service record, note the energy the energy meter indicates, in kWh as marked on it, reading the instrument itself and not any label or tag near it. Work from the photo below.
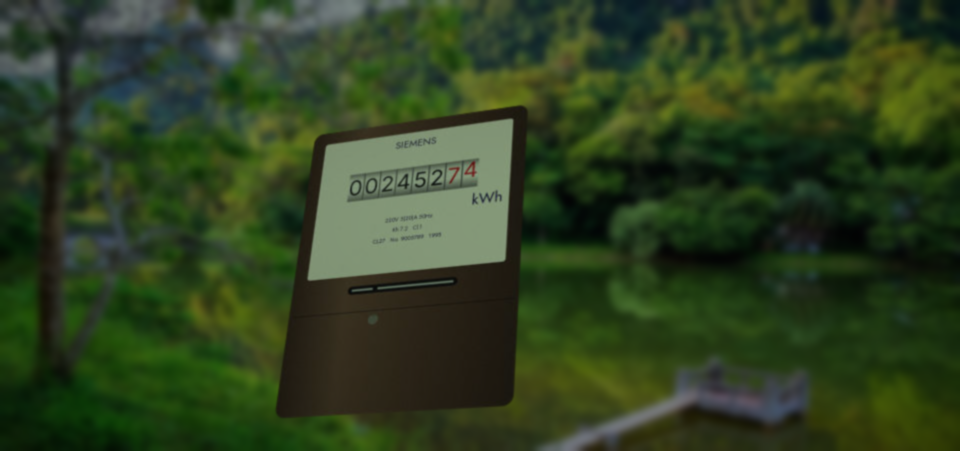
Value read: 2452.74 kWh
